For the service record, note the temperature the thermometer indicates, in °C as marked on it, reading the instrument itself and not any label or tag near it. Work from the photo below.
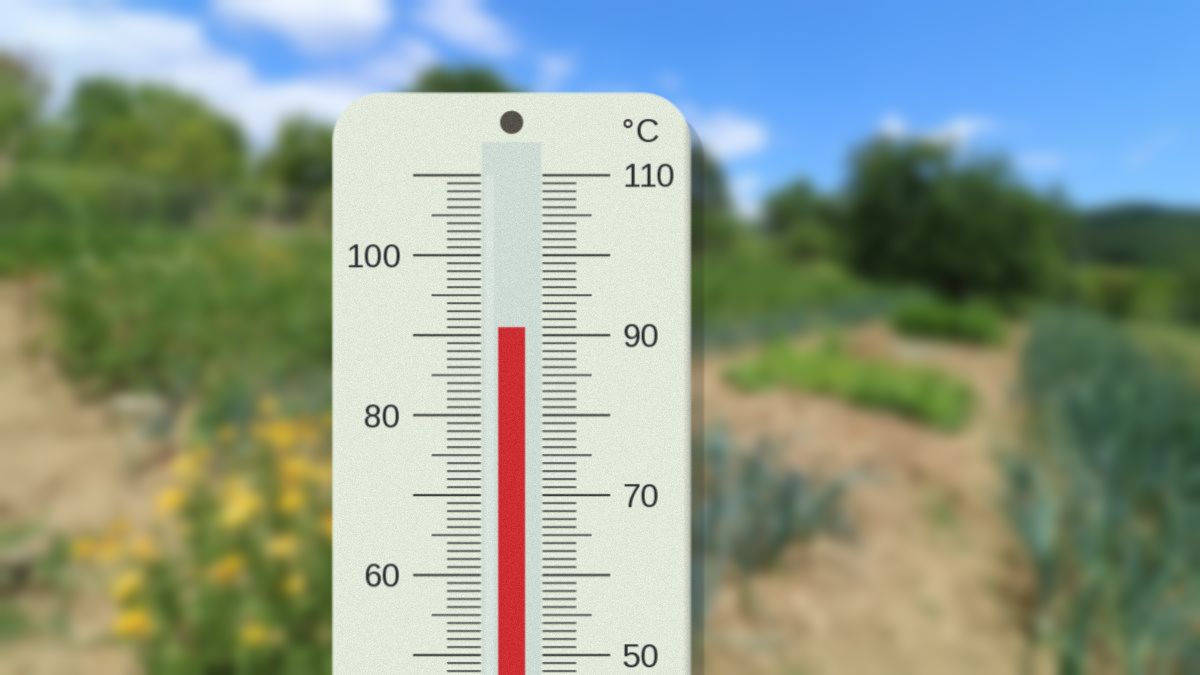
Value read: 91 °C
